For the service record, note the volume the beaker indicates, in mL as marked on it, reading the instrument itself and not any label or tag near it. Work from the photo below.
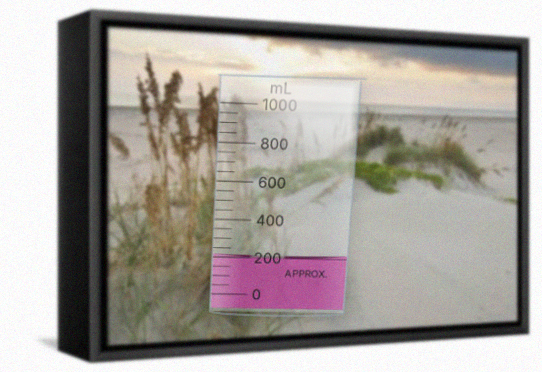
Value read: 200 mL
